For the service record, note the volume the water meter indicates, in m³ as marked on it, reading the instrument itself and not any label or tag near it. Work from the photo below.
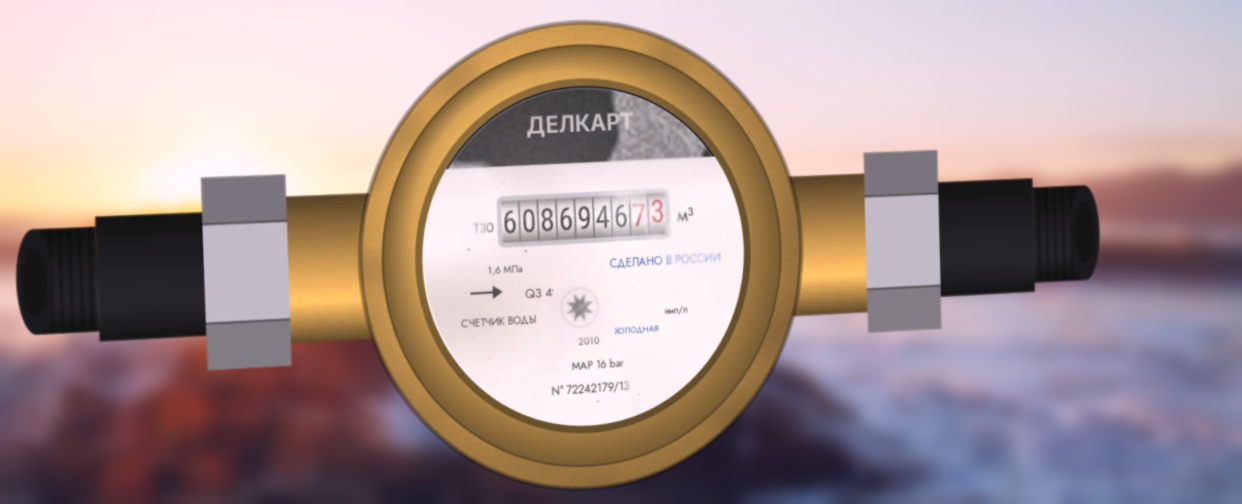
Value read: 6086946.73 m³
